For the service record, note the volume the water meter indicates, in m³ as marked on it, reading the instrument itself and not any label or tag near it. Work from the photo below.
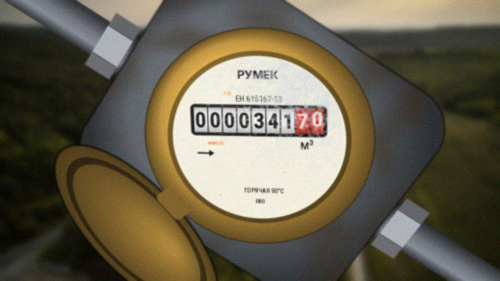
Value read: 341.70 m³
